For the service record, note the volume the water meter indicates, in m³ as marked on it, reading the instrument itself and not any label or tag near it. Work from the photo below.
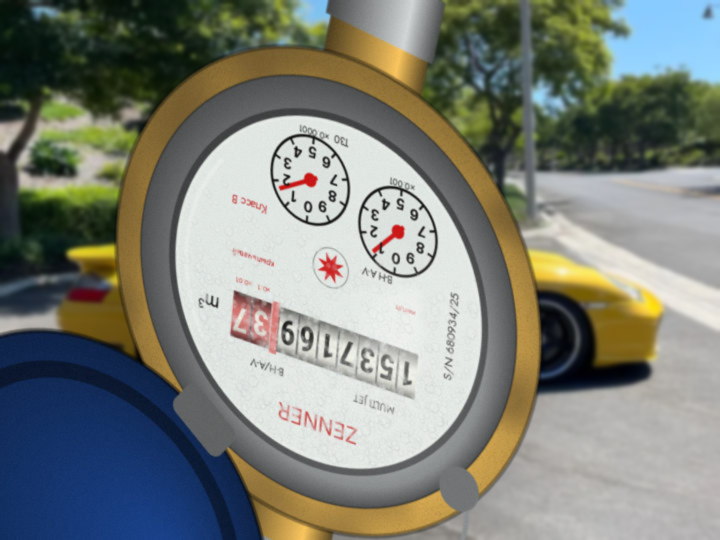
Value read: 1537169.3711 m³
